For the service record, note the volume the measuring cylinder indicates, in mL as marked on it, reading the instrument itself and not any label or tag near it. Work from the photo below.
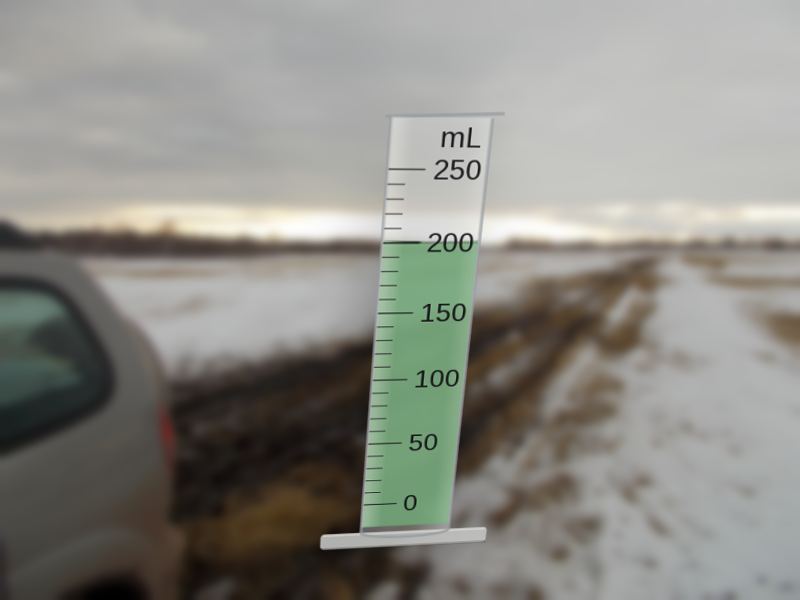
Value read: 200 mL
